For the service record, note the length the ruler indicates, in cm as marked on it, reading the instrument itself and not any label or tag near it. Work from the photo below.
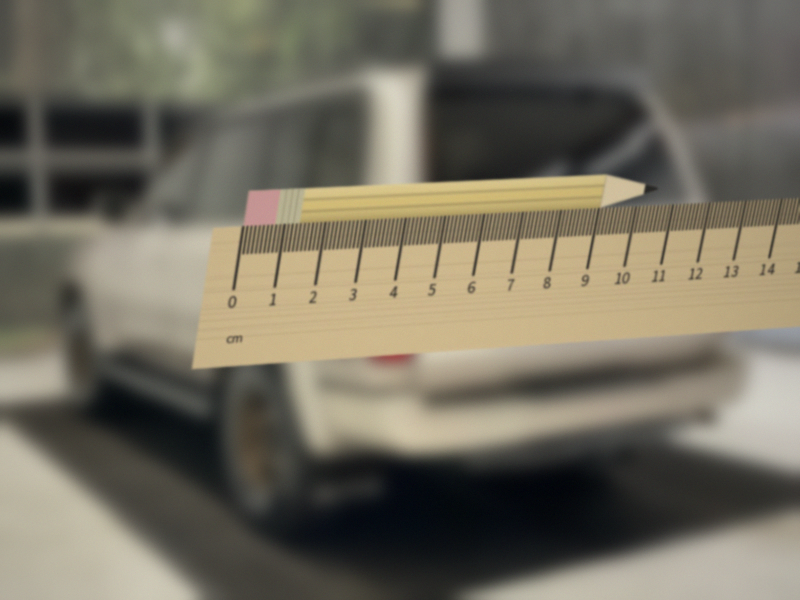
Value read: 10.5 cm
